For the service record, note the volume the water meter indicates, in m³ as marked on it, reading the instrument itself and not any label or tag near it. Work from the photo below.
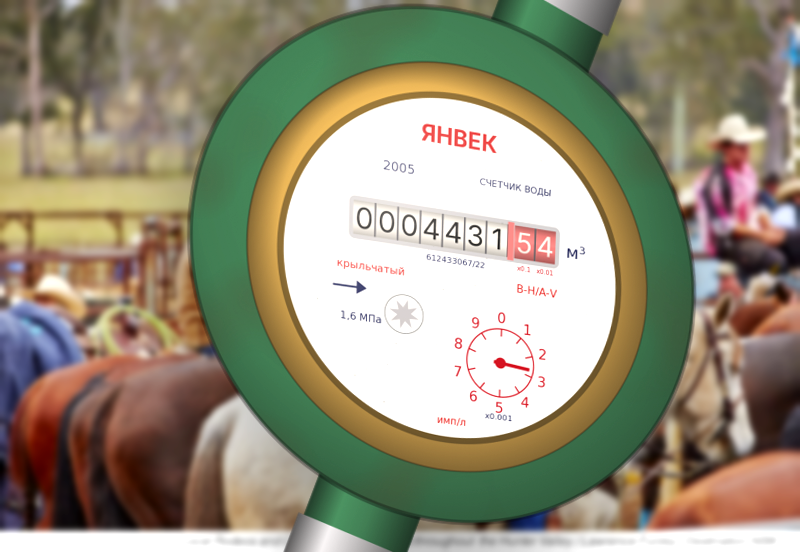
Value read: 4431.542 m³
